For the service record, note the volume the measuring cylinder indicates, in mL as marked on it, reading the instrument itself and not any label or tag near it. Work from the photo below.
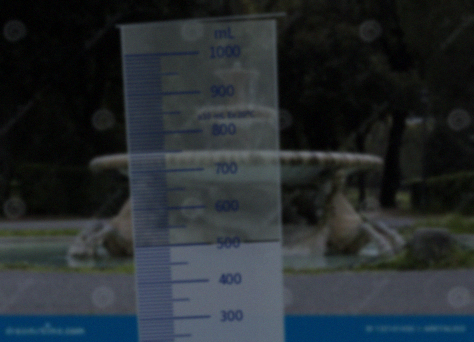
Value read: 500 mL
